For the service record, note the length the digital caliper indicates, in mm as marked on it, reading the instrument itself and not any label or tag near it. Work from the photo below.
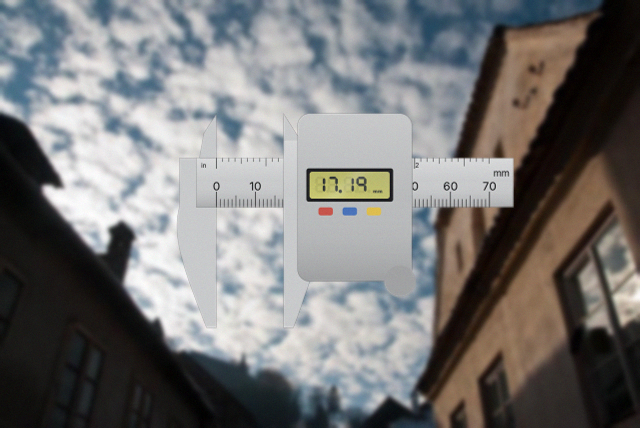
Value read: 17.19 mm
